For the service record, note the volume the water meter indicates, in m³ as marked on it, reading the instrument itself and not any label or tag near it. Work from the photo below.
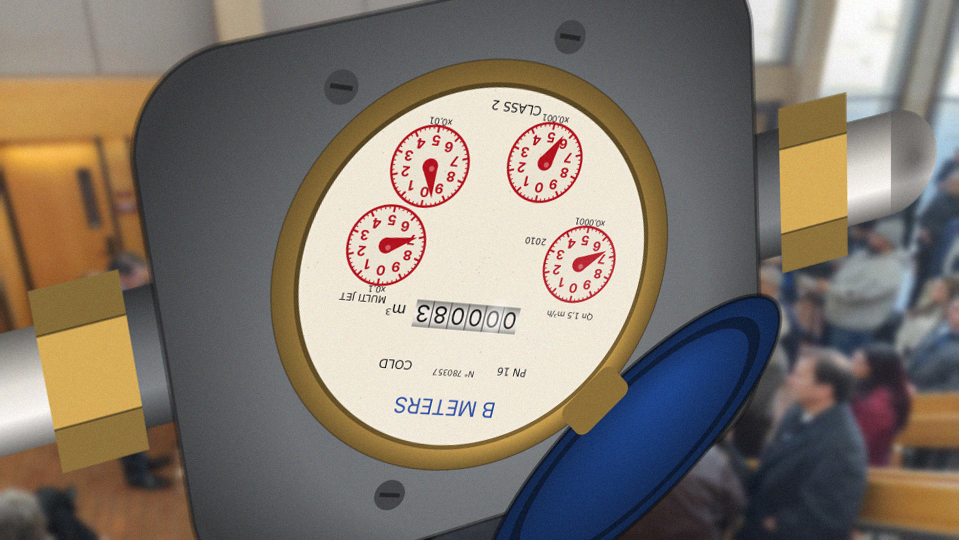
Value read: 83.6956 m³
